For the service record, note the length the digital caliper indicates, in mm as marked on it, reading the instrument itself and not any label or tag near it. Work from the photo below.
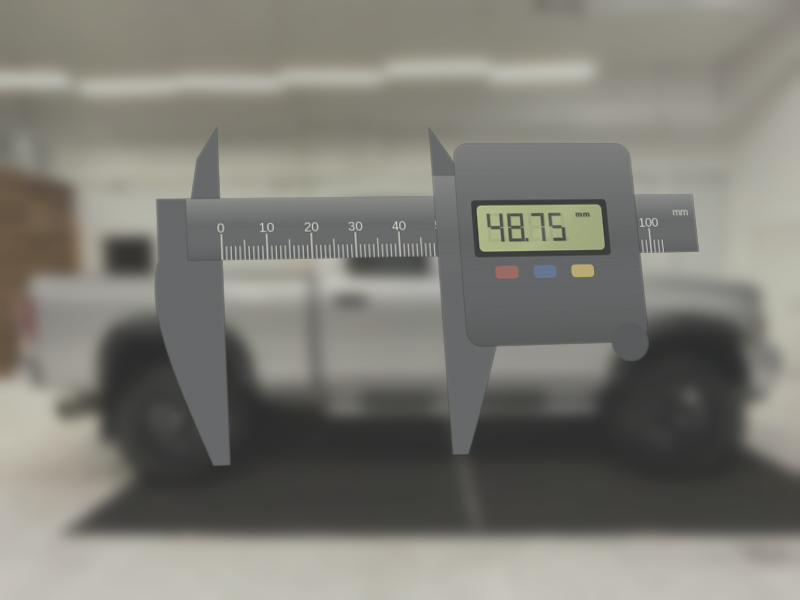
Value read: 48.75 mm
